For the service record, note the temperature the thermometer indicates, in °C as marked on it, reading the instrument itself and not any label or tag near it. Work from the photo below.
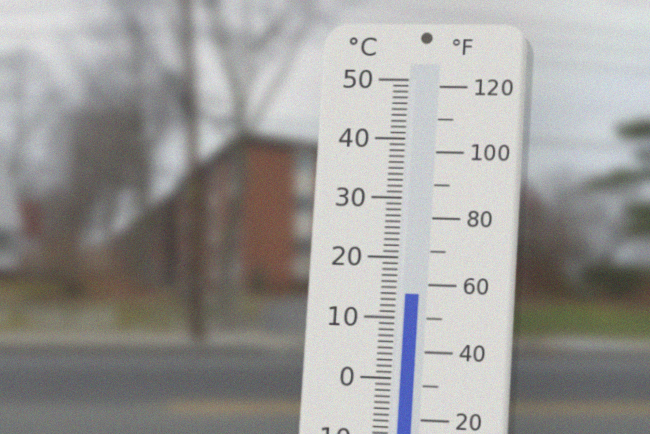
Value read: 14 °C
